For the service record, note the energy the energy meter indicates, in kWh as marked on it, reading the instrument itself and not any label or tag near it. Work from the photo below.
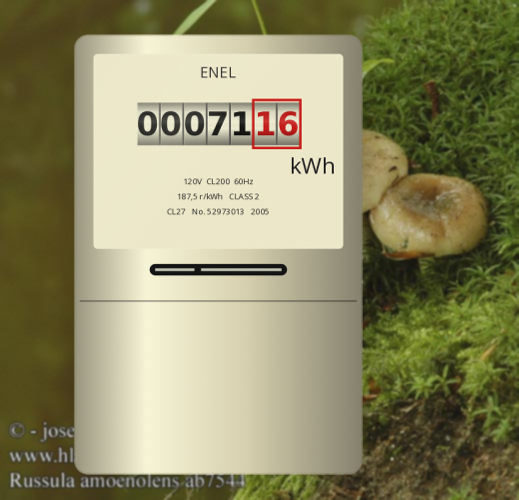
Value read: 71.16 kWh
